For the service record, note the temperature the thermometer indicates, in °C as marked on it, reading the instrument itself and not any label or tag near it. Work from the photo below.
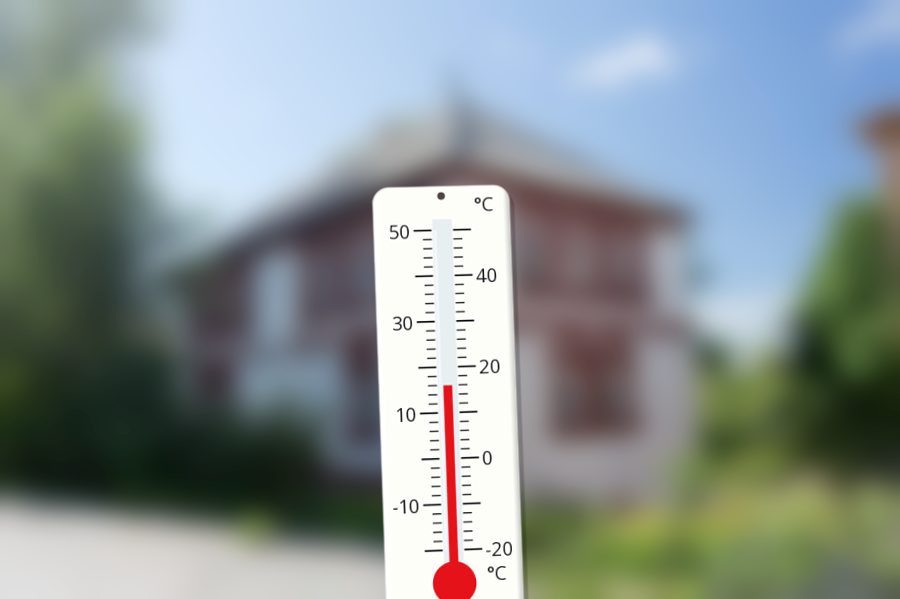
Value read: 16 °C
